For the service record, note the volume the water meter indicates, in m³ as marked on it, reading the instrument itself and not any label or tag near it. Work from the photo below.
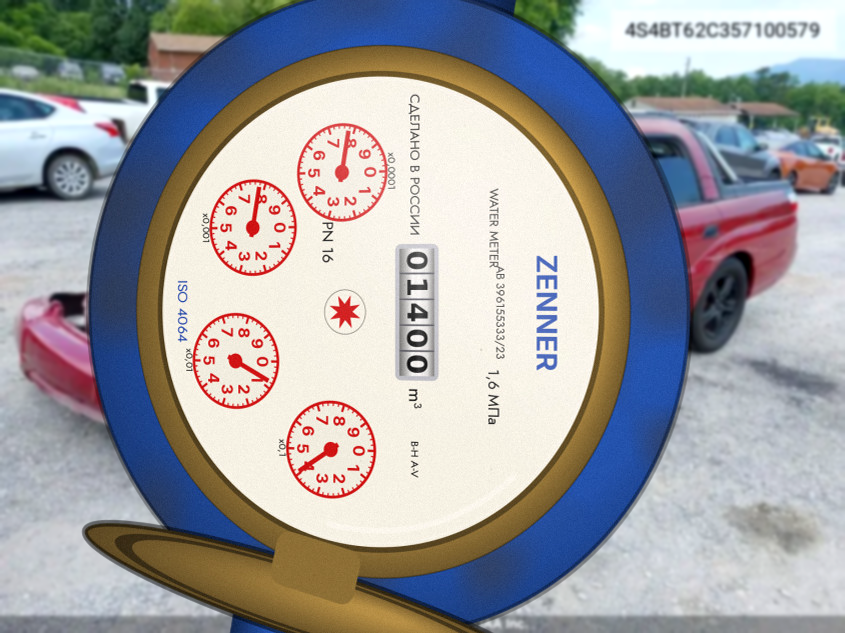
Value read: 1400.4077 m³
